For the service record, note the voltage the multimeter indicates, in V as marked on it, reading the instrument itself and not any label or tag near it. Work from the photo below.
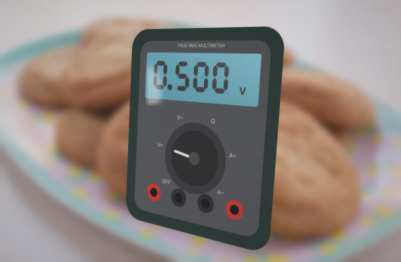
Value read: 0.500 V
